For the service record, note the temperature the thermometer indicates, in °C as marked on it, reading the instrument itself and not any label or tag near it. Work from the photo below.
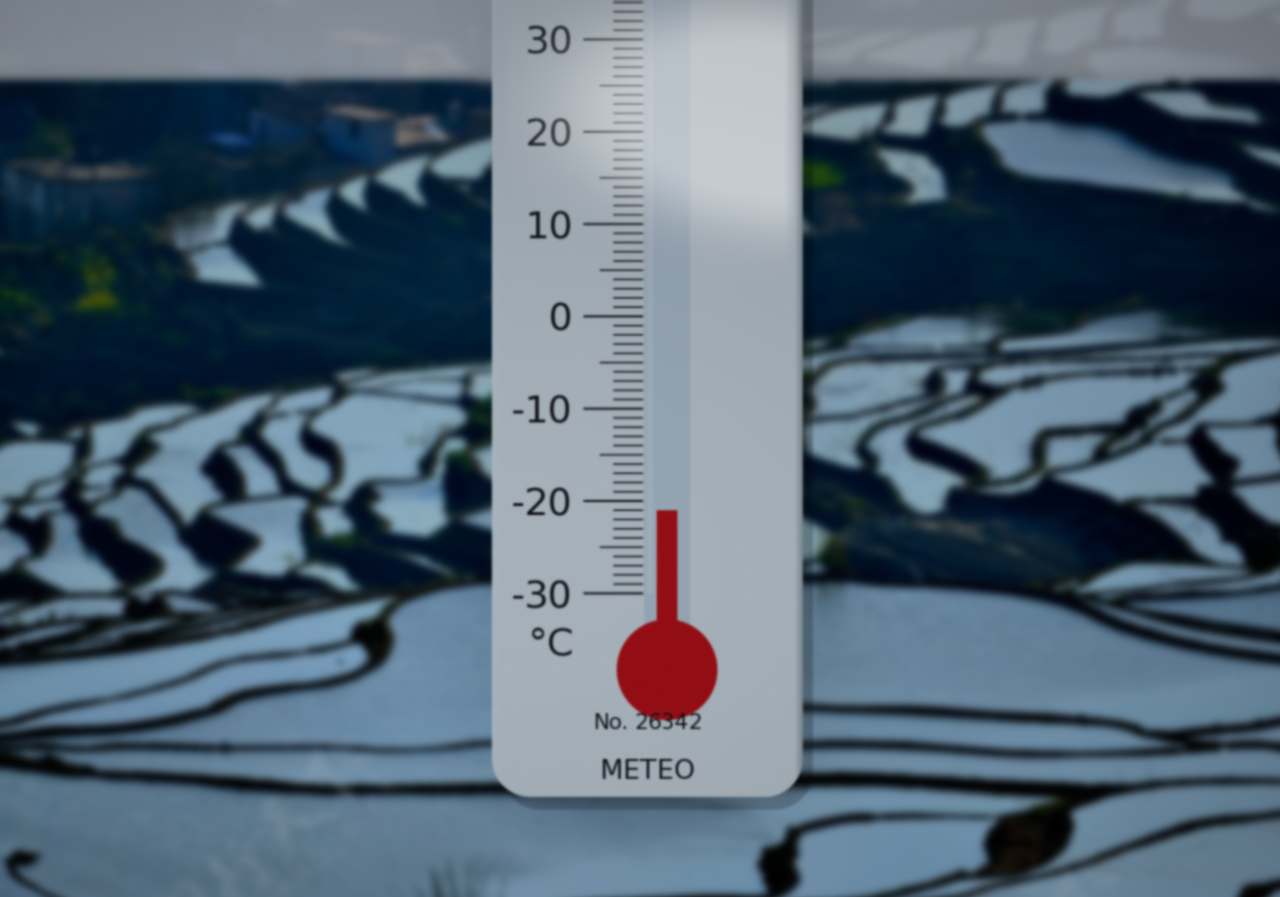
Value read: -21 °C
